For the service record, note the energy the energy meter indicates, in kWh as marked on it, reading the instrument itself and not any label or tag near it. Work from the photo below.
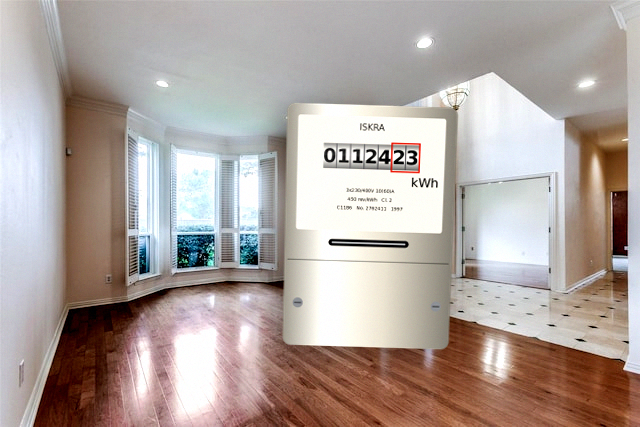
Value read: 1124.23 kWh
